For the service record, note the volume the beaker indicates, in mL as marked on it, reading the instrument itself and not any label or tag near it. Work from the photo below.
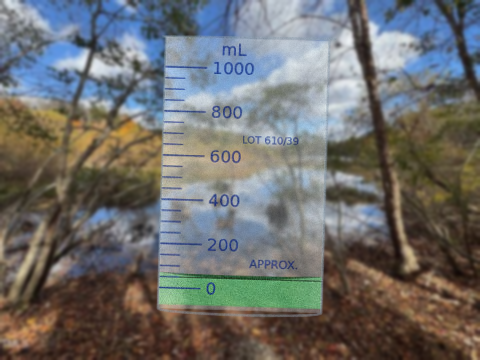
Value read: 50 mL
